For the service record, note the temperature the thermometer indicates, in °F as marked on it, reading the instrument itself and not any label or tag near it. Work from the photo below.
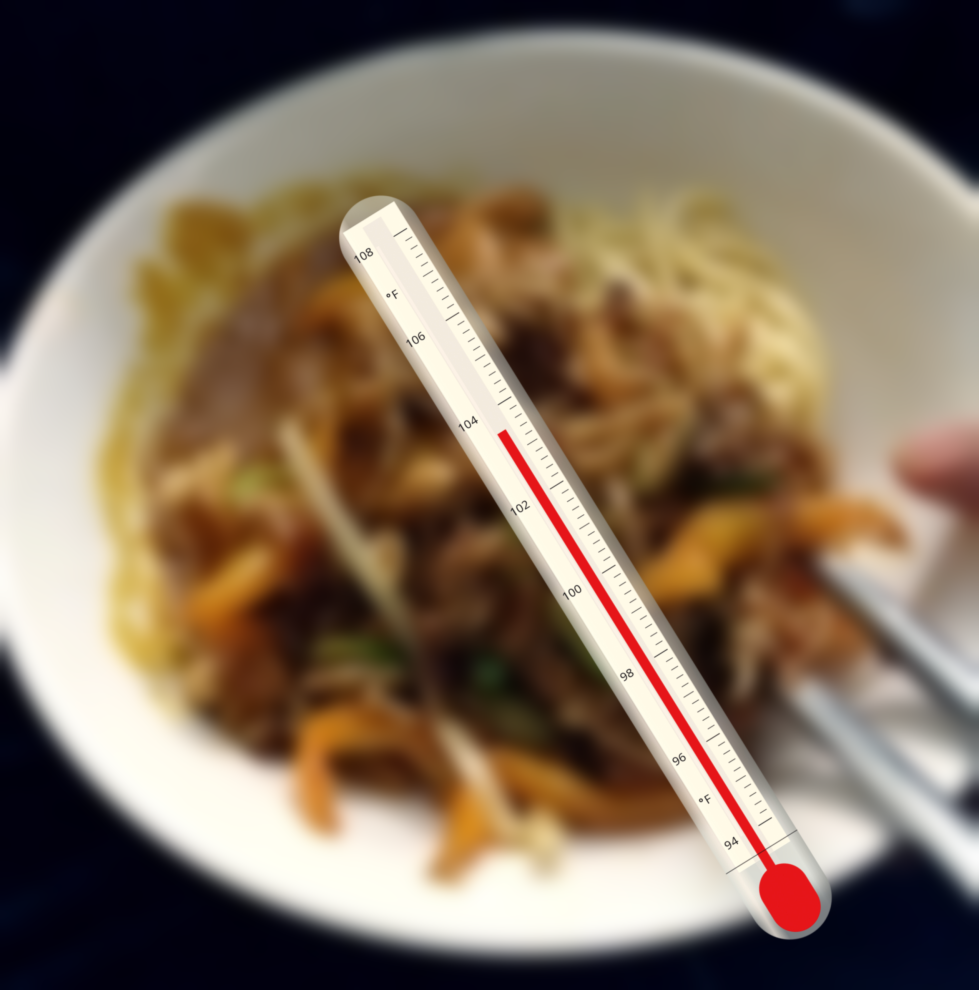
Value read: 103.5 °F
